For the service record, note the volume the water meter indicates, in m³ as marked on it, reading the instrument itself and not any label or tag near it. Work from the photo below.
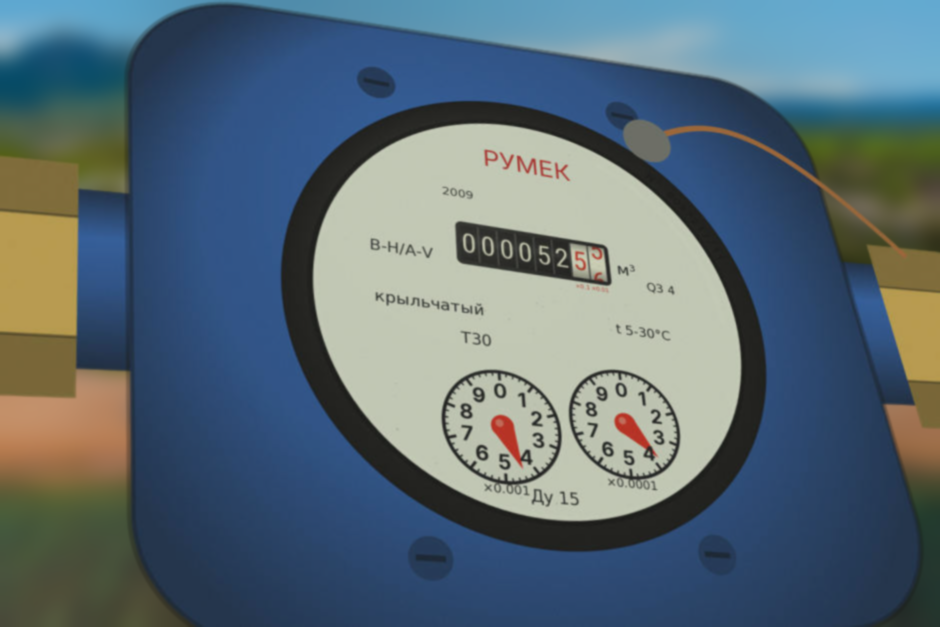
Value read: 52.5543 m³
